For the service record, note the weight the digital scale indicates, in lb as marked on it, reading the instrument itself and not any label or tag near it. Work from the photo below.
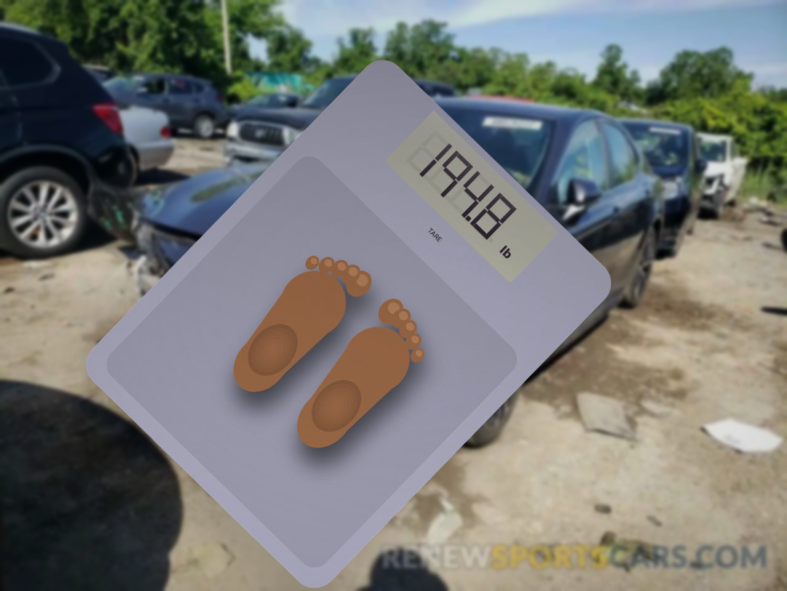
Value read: 194.8 lb
